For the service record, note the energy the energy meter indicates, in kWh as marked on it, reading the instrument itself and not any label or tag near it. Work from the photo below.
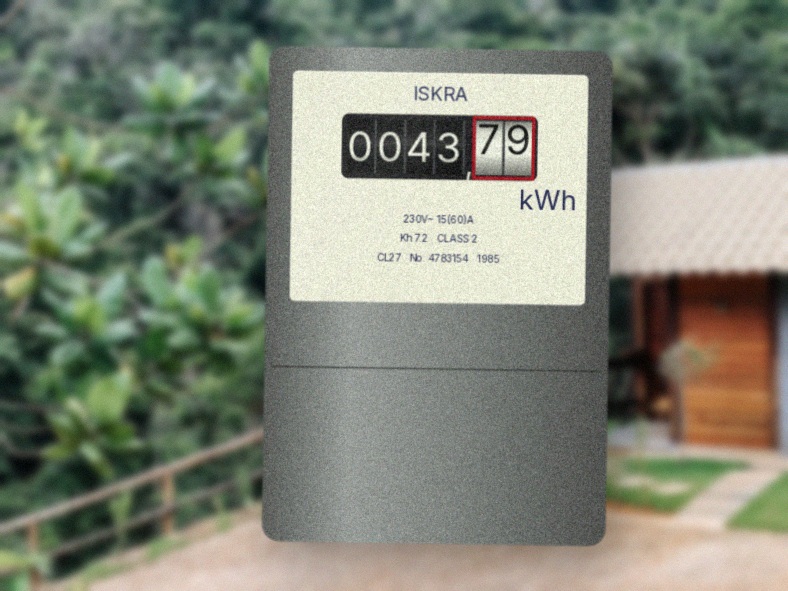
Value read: 43.79 kWh
